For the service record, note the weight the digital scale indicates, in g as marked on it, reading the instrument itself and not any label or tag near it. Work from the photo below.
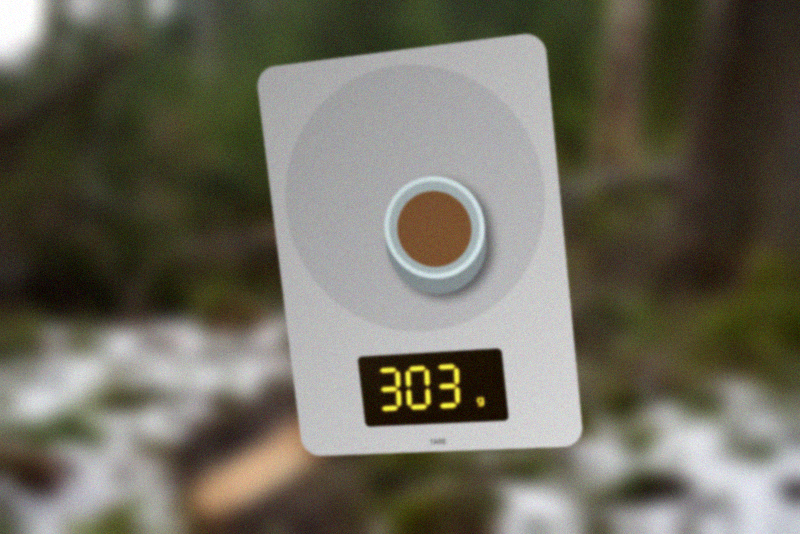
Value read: 303 g
